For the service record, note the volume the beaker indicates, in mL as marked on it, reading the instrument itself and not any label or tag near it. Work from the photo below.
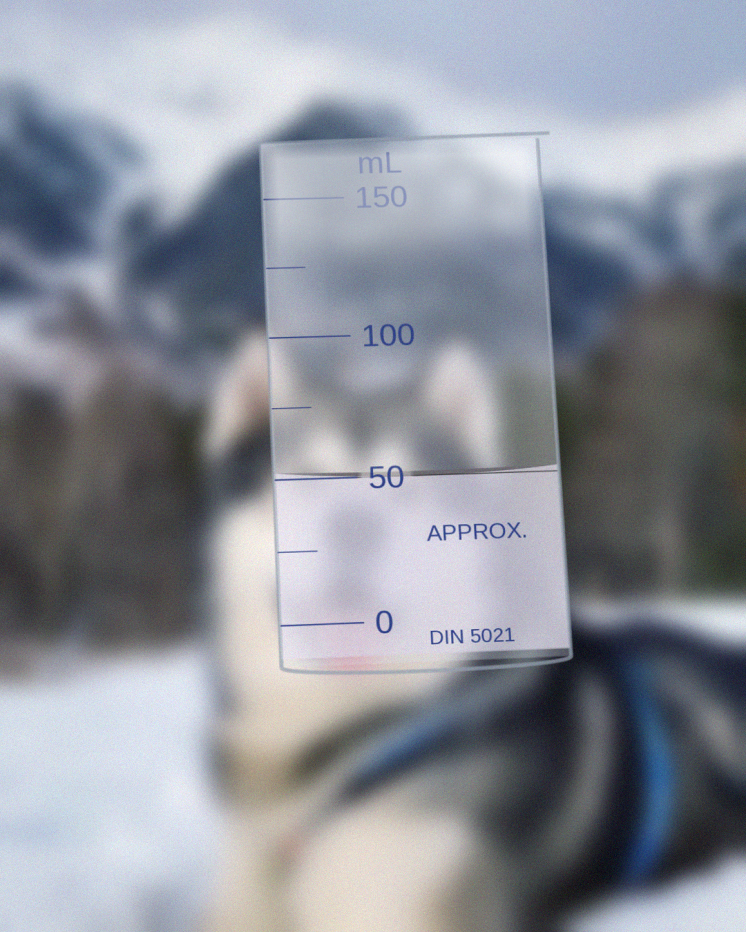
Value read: 50 mL
